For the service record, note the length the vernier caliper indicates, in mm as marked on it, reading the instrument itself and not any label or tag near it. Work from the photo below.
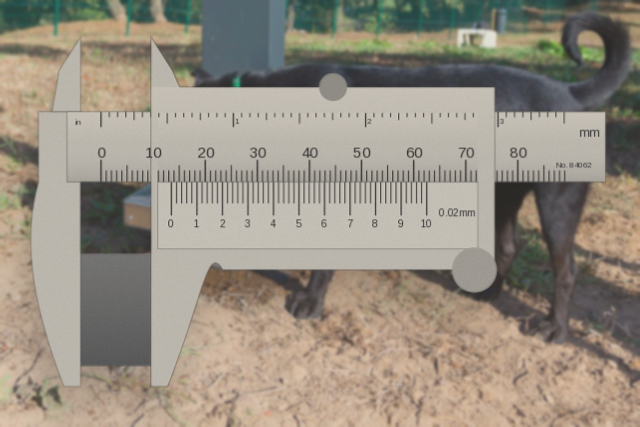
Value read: 13.5 mm
